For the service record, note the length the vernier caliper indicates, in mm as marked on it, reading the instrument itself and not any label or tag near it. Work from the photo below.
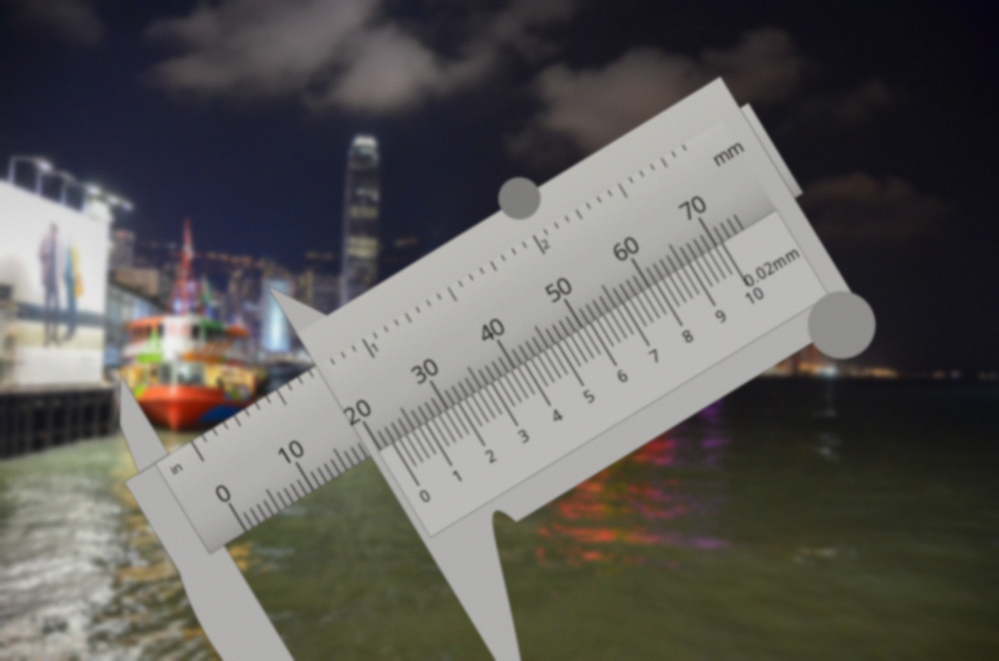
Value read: 21.8 mm
